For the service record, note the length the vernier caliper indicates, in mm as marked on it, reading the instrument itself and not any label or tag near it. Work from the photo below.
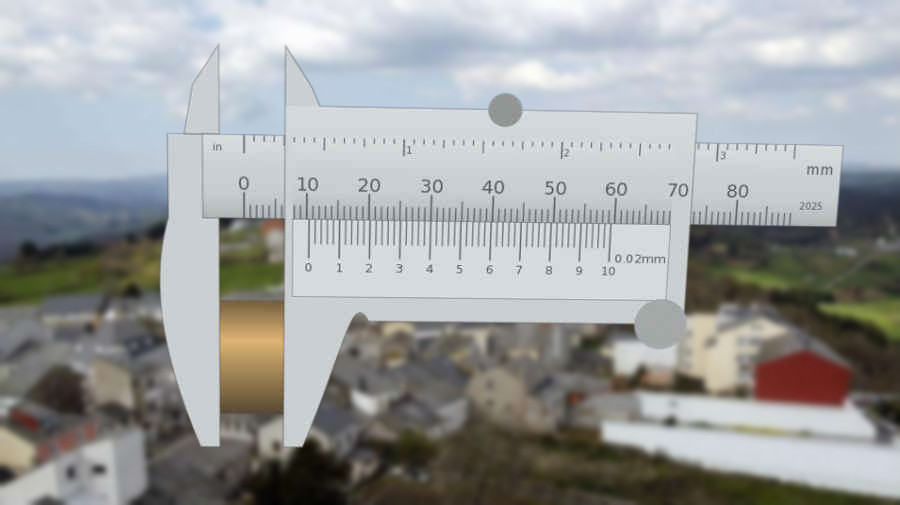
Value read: 10.4 mm
